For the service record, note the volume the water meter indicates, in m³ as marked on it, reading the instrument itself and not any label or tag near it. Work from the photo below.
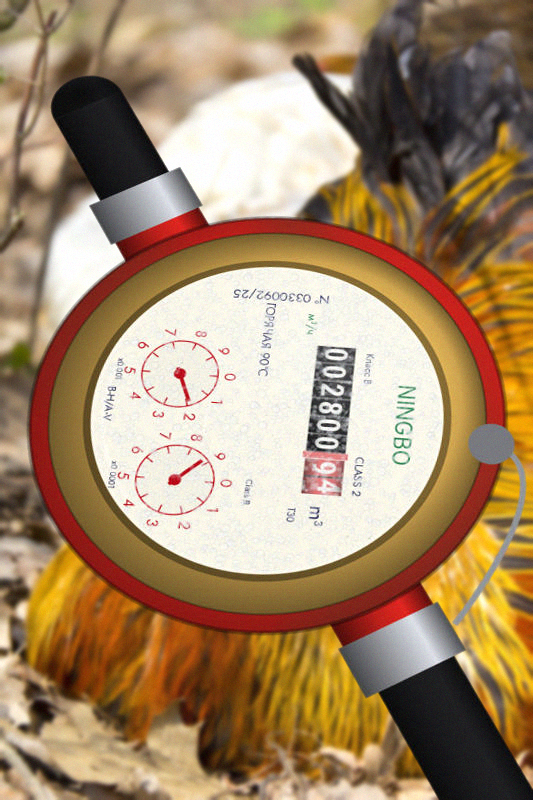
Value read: 2800.9418 m³
